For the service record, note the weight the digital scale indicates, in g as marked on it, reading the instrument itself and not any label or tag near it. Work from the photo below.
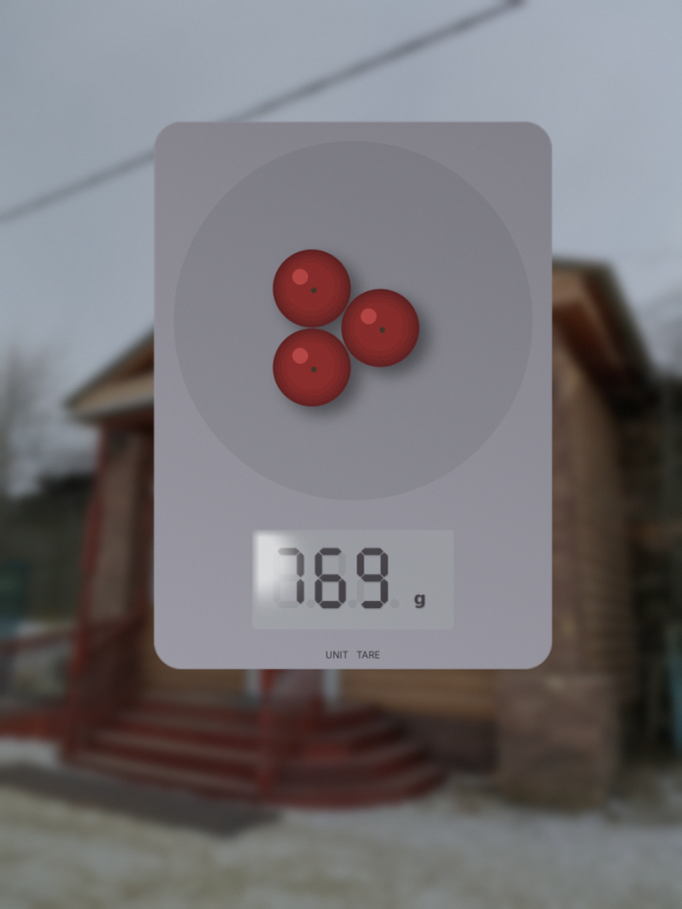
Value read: 769 g
